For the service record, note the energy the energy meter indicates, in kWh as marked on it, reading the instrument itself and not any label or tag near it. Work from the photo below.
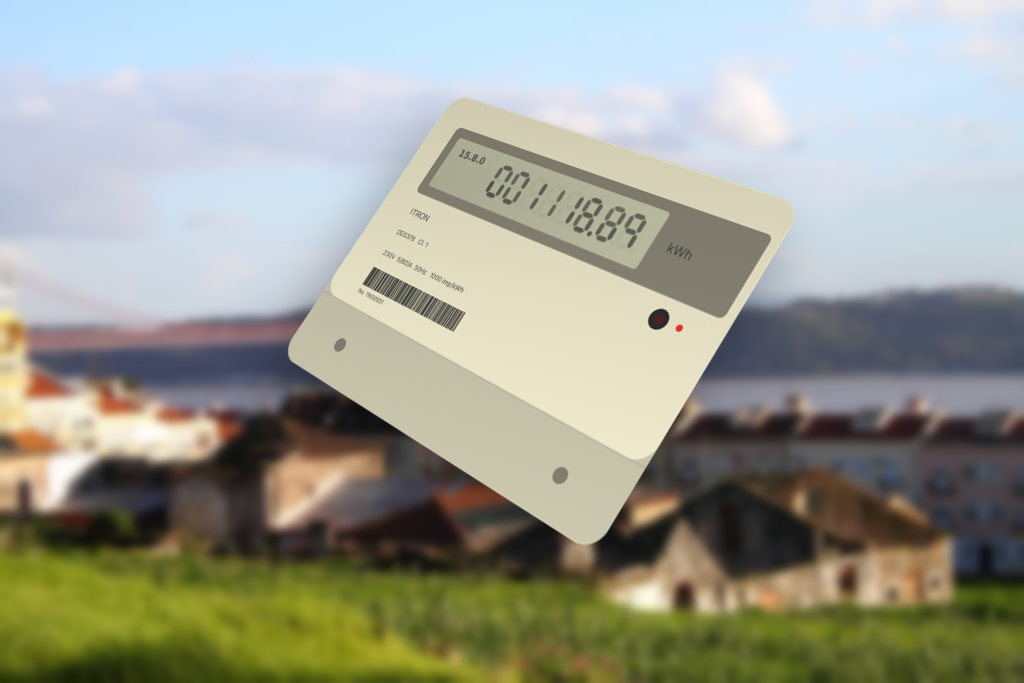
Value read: 1118.89 kWh
